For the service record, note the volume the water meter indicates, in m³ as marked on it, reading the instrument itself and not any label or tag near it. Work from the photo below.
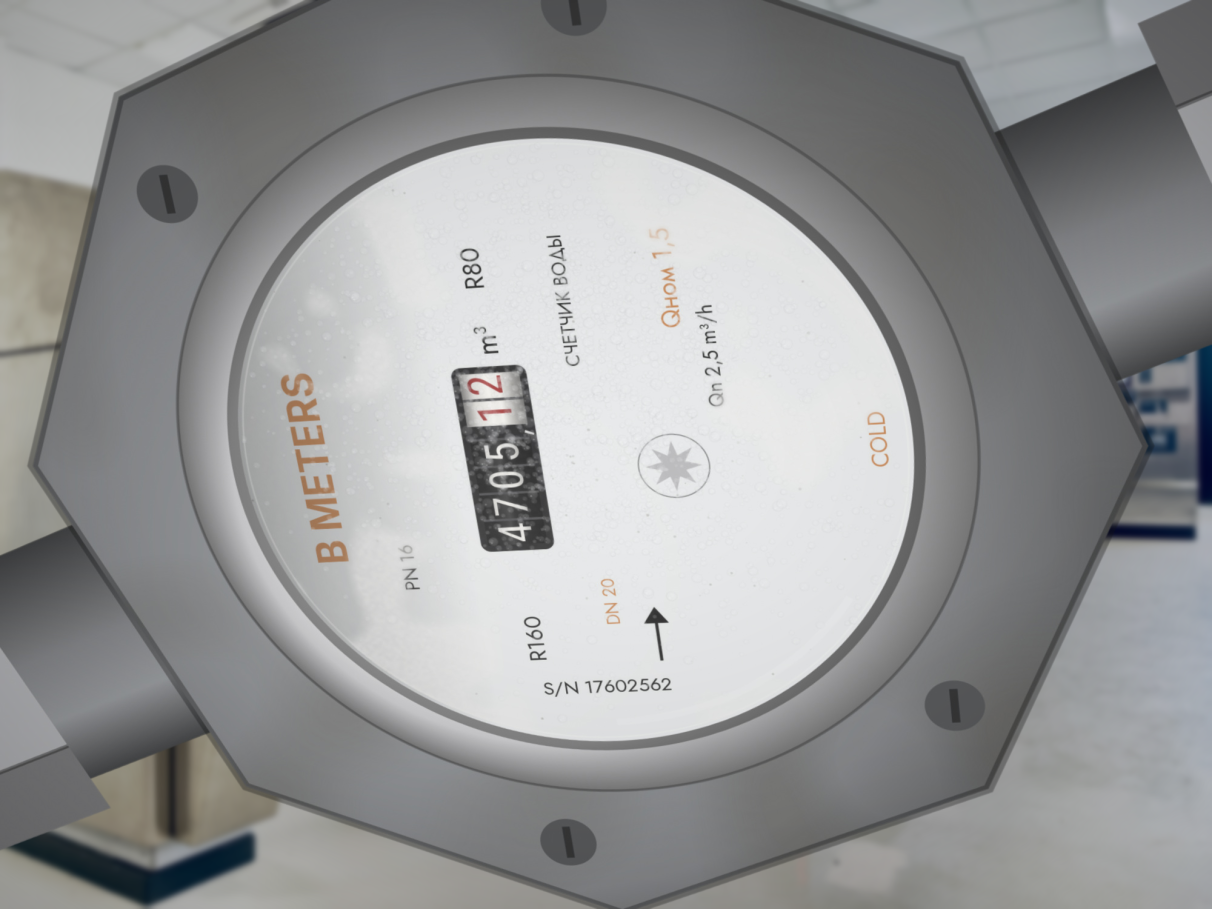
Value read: 4705.12 m³
